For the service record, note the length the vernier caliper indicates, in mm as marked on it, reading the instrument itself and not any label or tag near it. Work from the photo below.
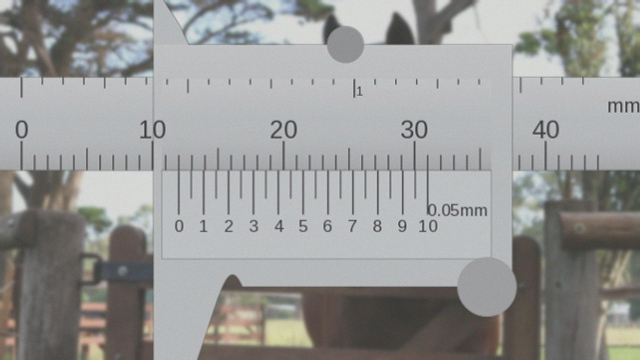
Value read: 12.0 mm
